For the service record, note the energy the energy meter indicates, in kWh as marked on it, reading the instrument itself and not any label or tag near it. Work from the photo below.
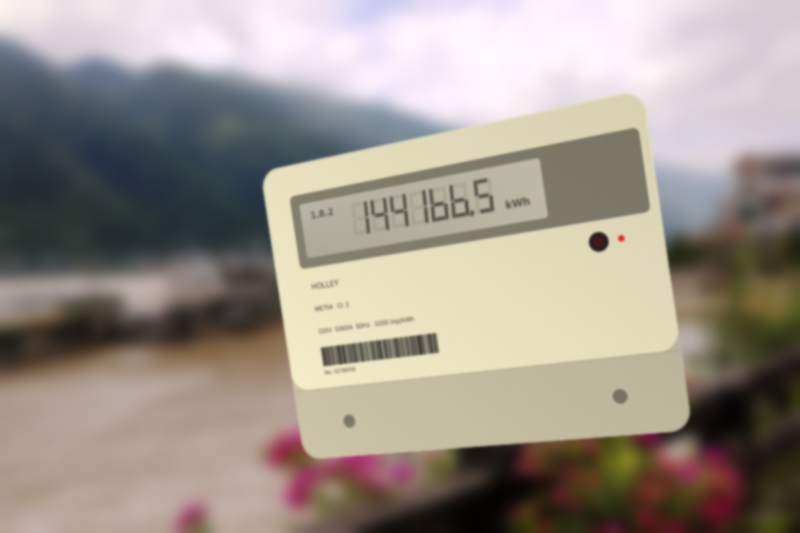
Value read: 144166.5 kWh
